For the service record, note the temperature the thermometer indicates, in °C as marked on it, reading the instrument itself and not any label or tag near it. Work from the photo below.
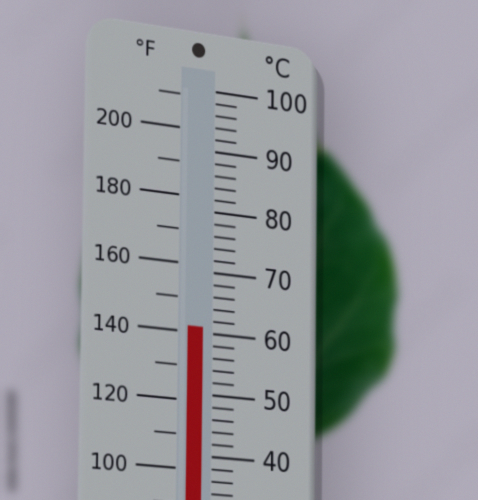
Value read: 61 °C
